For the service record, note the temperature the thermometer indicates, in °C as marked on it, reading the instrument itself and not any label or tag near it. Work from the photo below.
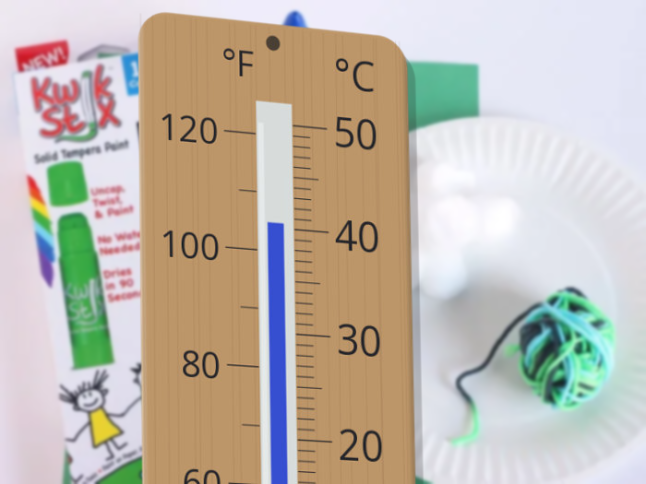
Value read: 40.5 °C
